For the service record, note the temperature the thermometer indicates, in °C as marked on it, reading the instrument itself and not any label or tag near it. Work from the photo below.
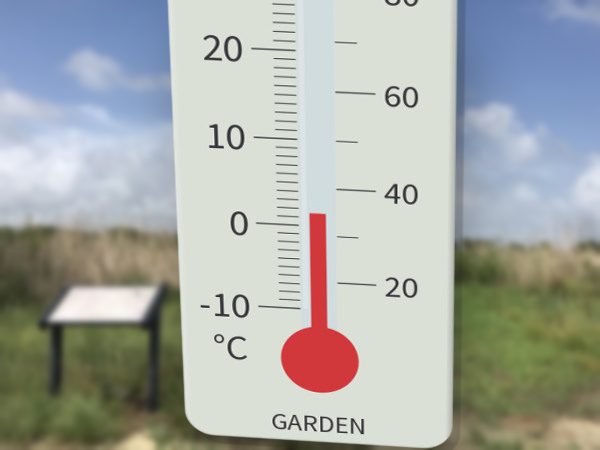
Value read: 1.5 °C
